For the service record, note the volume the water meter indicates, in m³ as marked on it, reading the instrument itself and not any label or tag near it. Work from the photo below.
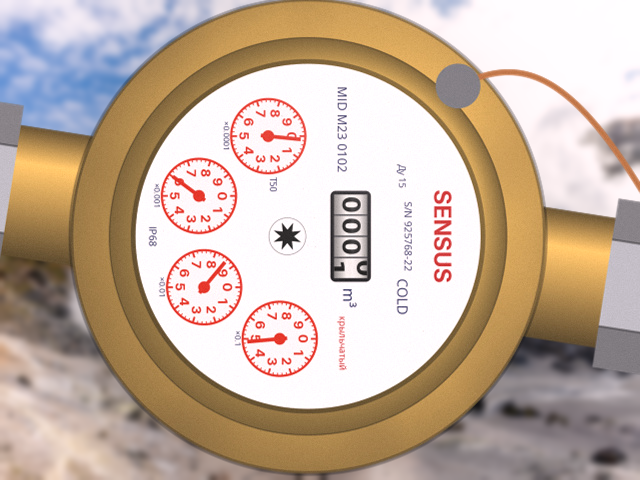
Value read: 0.4860 m³
